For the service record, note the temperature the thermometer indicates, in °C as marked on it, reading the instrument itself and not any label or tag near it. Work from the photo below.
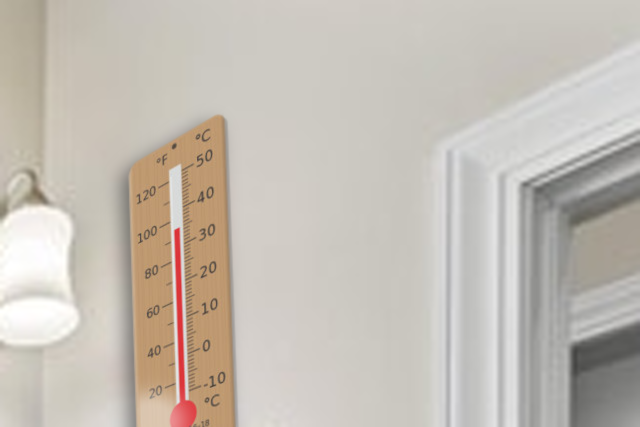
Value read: 35 °C
